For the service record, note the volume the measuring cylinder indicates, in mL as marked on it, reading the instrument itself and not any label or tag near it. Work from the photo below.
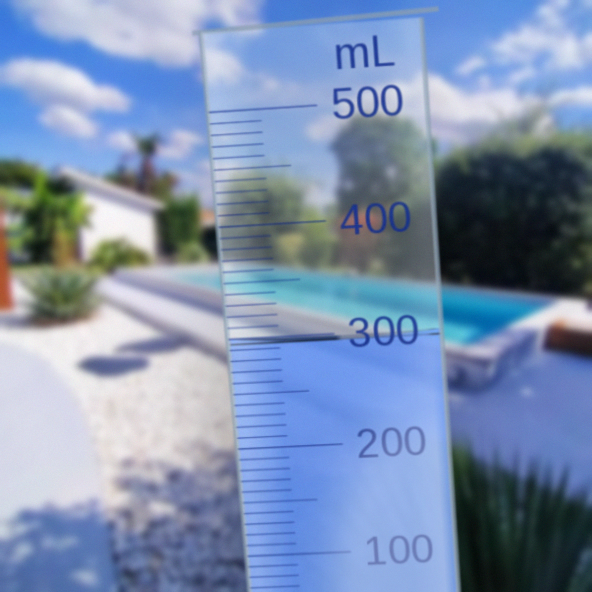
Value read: 295 mL
